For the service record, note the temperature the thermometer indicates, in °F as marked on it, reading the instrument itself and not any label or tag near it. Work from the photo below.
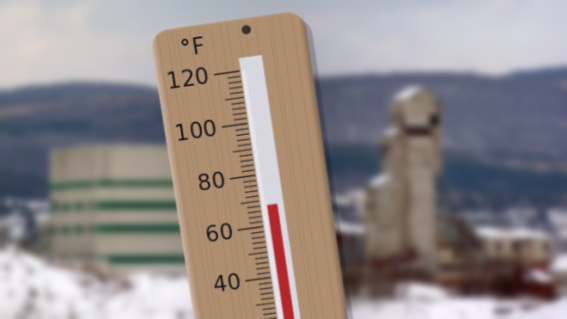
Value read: 68 °F
